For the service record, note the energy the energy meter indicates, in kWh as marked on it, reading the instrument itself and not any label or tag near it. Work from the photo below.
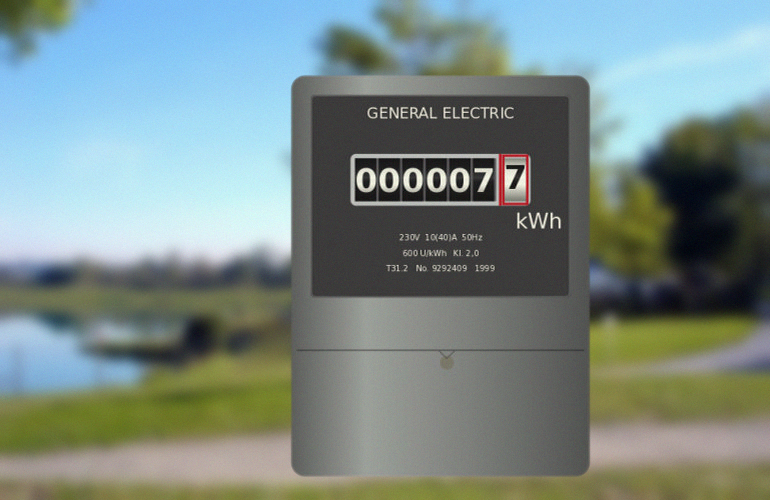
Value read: 7.7 kWh
